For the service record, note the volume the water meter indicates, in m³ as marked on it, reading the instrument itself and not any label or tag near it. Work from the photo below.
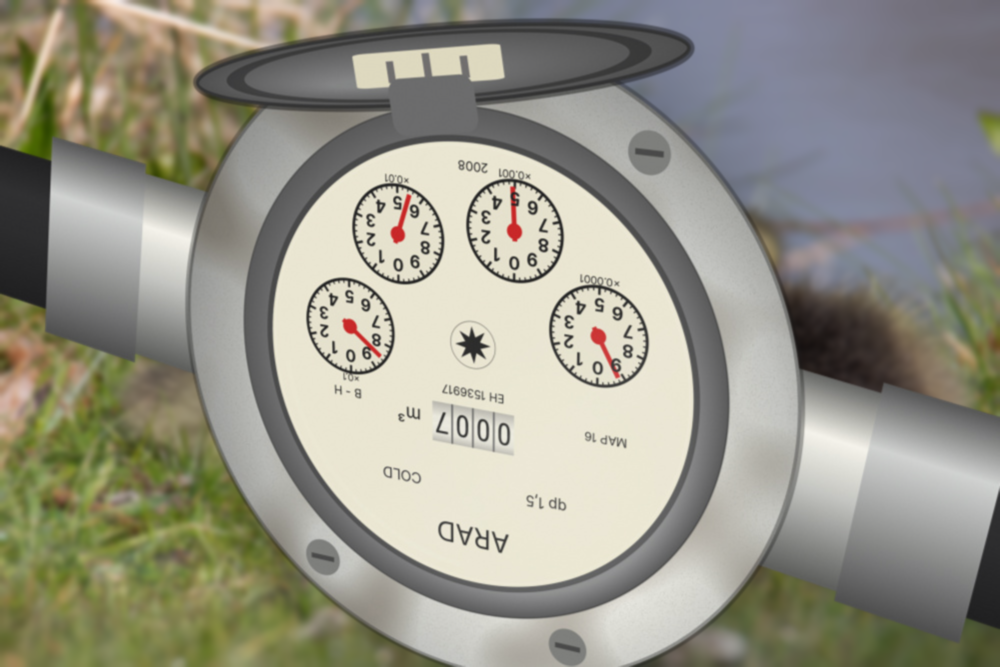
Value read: 7.8549 m³
